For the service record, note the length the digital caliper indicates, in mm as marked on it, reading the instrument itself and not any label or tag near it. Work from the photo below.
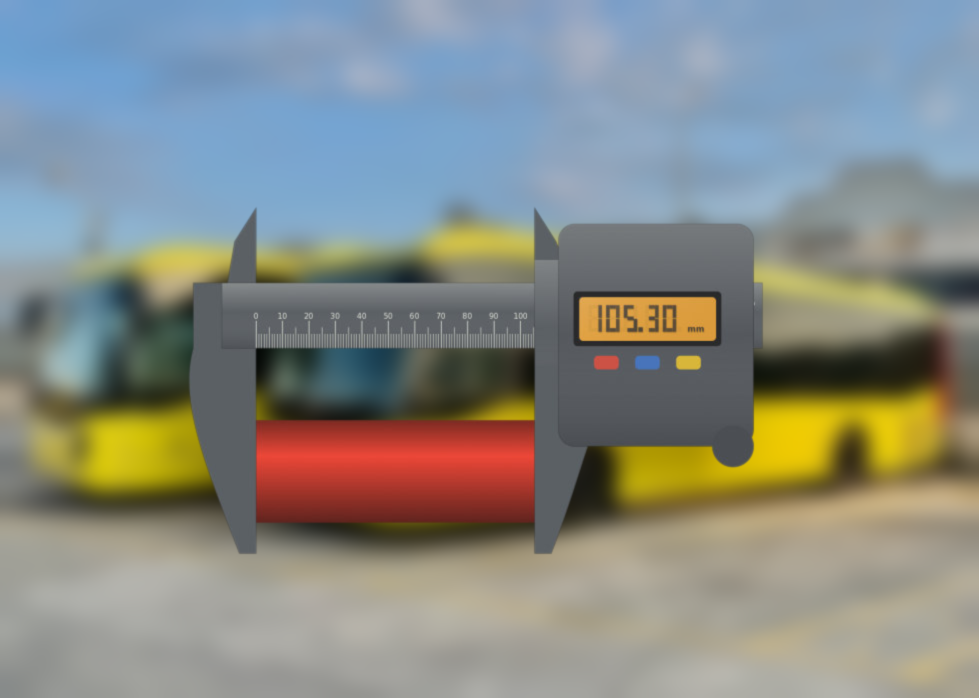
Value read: 105.30 mm
